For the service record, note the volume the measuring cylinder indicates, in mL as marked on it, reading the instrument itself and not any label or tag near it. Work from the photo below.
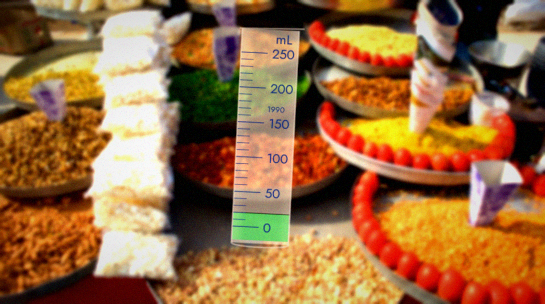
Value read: 20 mL
